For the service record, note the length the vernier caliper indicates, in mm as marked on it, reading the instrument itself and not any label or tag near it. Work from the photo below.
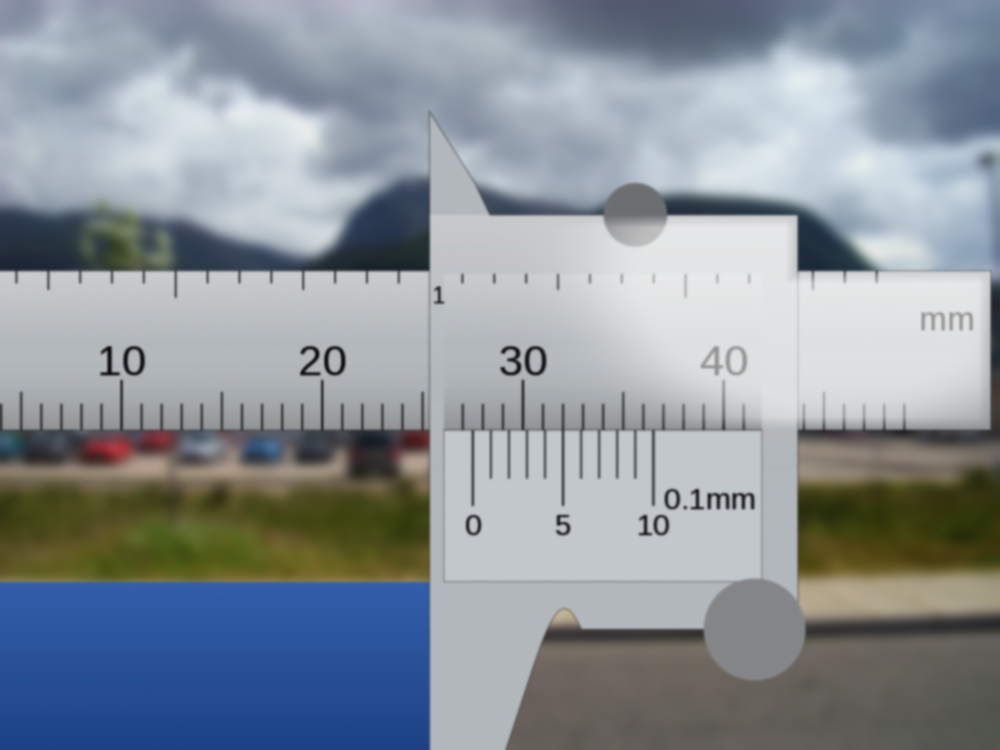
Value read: 27.5 mm
